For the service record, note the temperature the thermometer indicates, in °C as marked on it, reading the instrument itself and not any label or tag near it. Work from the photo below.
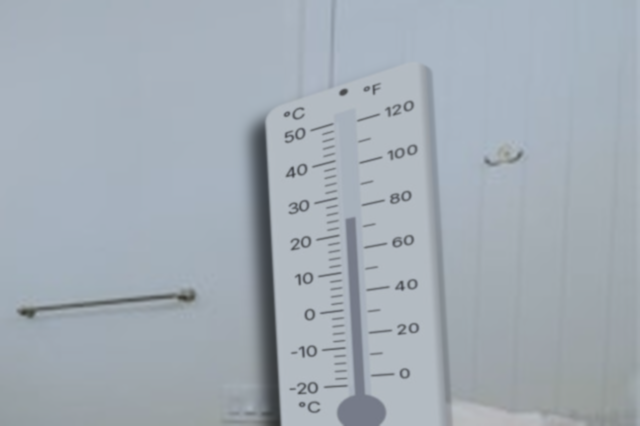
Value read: 24 °C
